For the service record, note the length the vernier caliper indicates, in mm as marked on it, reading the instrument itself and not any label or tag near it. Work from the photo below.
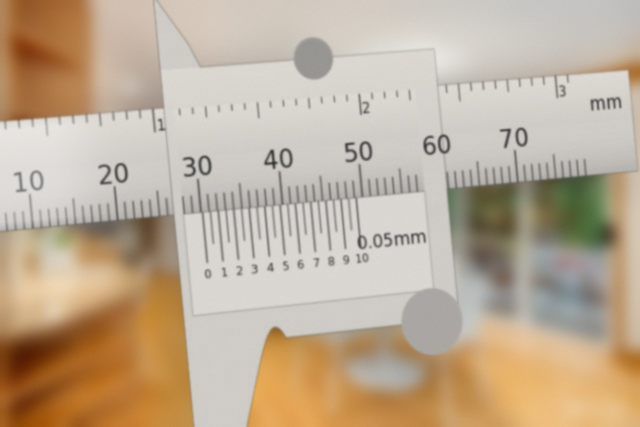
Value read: 30.2 mm
